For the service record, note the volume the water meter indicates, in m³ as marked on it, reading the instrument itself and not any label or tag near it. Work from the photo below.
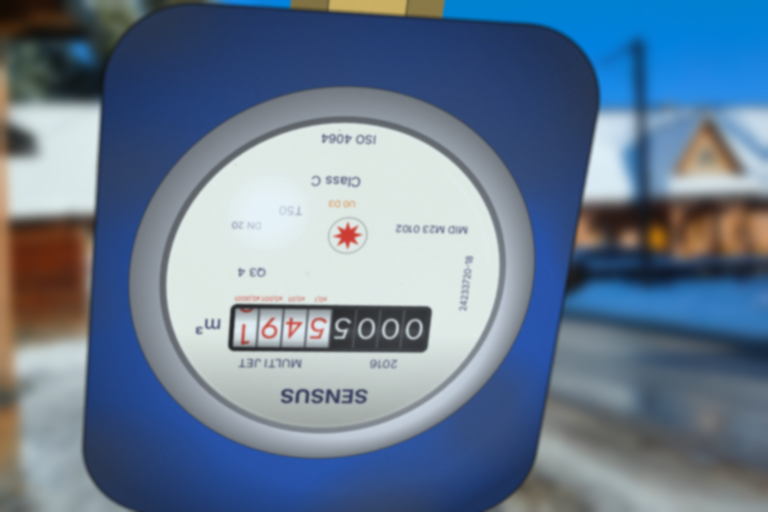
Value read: 5.5491 m³
